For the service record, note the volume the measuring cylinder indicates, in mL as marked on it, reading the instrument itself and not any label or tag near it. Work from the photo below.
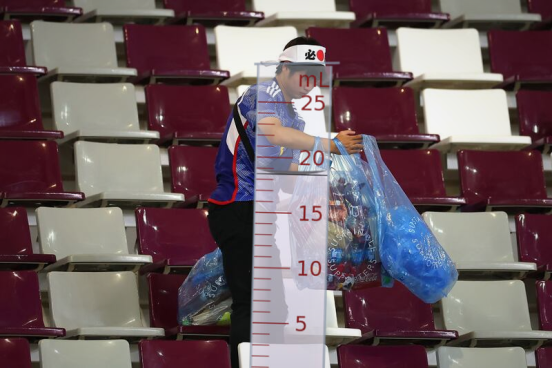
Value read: 18.5 mL
